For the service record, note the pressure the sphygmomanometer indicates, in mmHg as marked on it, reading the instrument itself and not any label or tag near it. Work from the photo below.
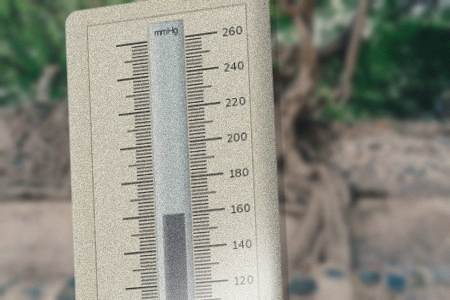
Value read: 160 mmHg
